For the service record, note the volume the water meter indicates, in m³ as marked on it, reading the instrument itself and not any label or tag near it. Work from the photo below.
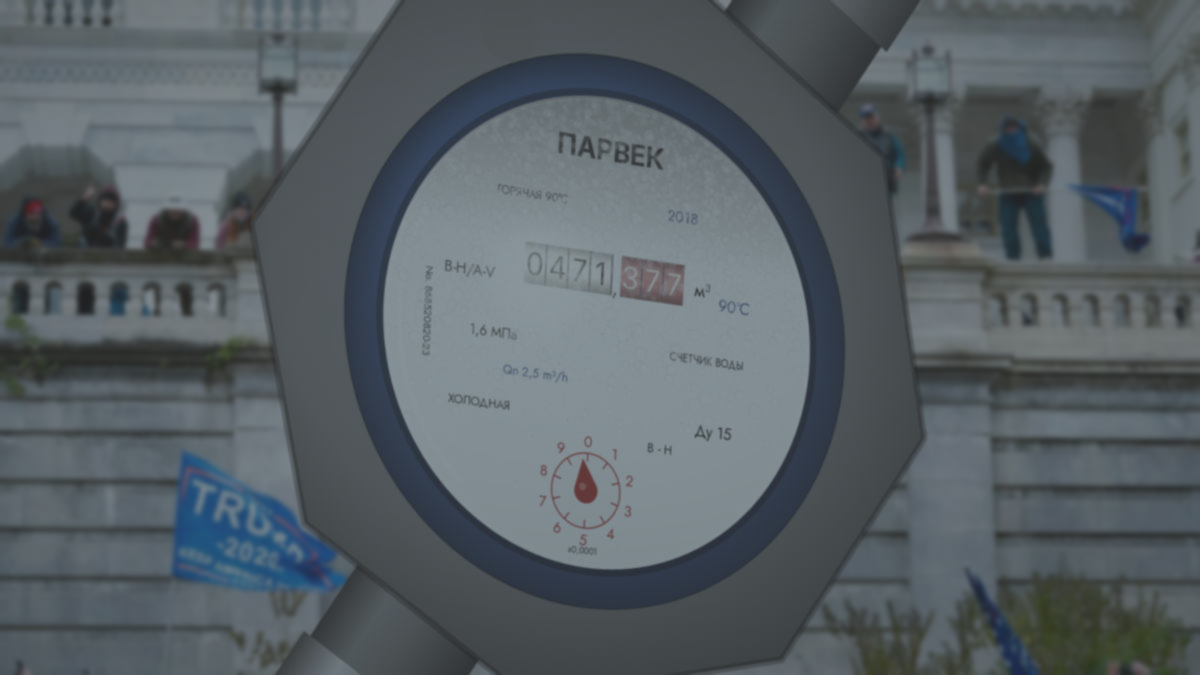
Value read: 471.3769 m³
